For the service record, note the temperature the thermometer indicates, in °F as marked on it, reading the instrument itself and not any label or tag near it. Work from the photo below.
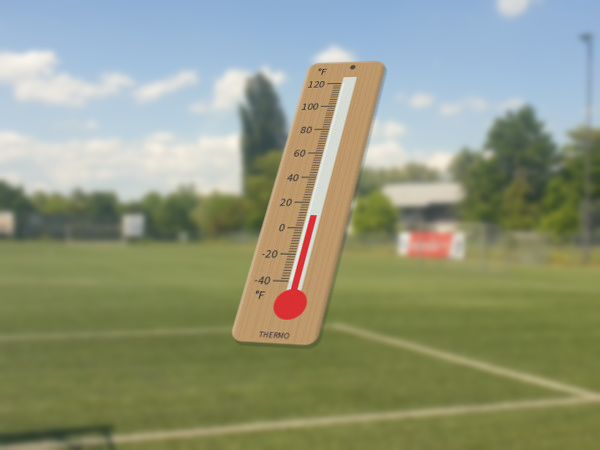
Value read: 10 °F
